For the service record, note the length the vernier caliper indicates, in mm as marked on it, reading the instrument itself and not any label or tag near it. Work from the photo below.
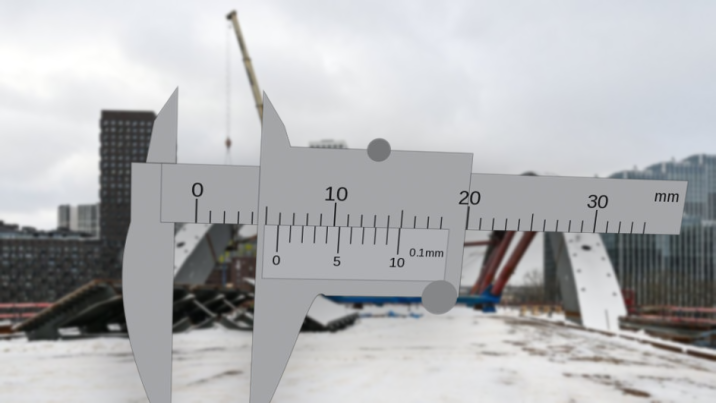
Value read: 5.9 mm
